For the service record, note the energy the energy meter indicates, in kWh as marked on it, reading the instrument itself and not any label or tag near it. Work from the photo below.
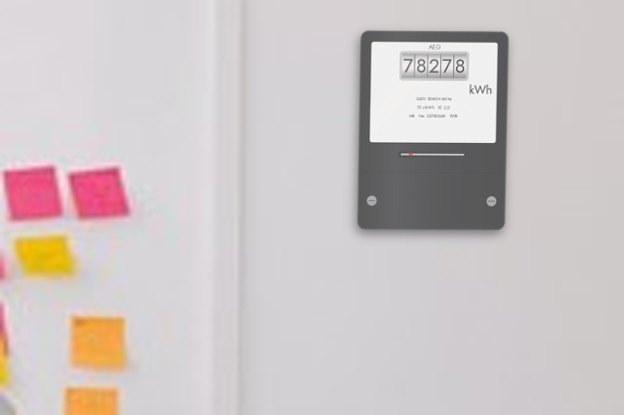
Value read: 78278 kWh
